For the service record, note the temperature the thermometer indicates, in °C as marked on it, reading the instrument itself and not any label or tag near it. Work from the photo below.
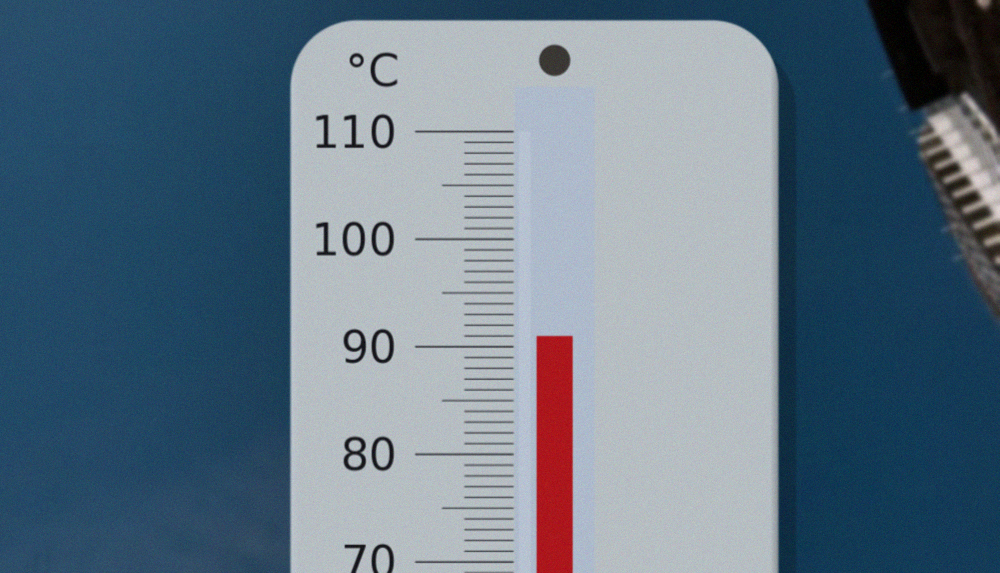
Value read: 91 °C
